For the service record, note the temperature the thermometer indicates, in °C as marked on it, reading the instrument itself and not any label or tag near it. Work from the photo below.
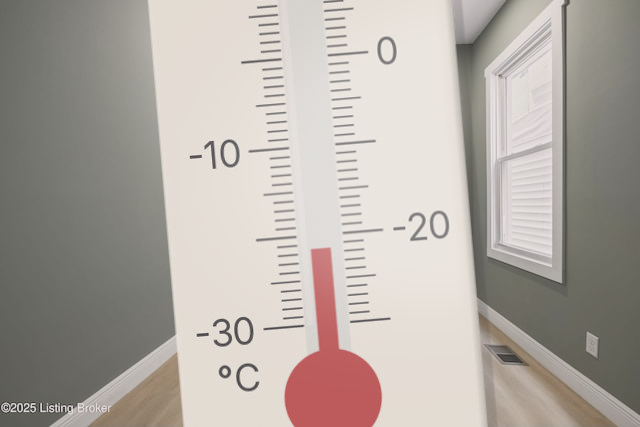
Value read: -21.5 °C
